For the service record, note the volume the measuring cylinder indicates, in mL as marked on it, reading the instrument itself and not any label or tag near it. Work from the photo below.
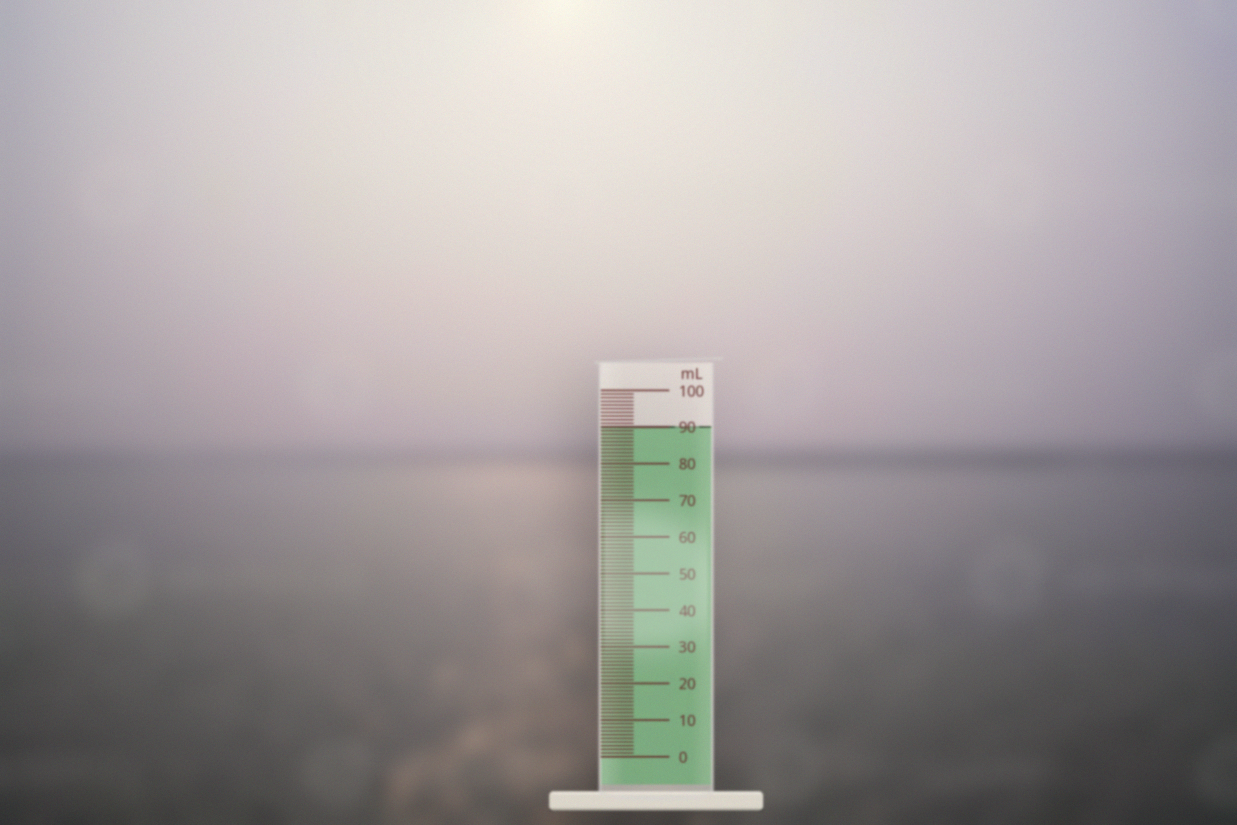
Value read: 90 mL
